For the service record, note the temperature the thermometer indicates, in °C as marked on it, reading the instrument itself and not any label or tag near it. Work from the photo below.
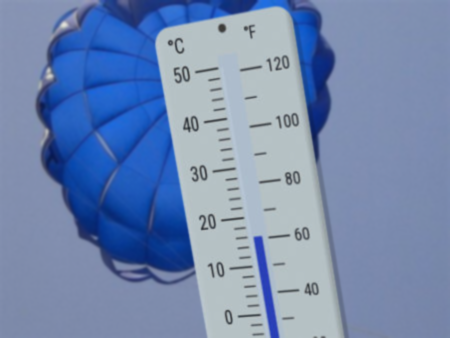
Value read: 16 °C
